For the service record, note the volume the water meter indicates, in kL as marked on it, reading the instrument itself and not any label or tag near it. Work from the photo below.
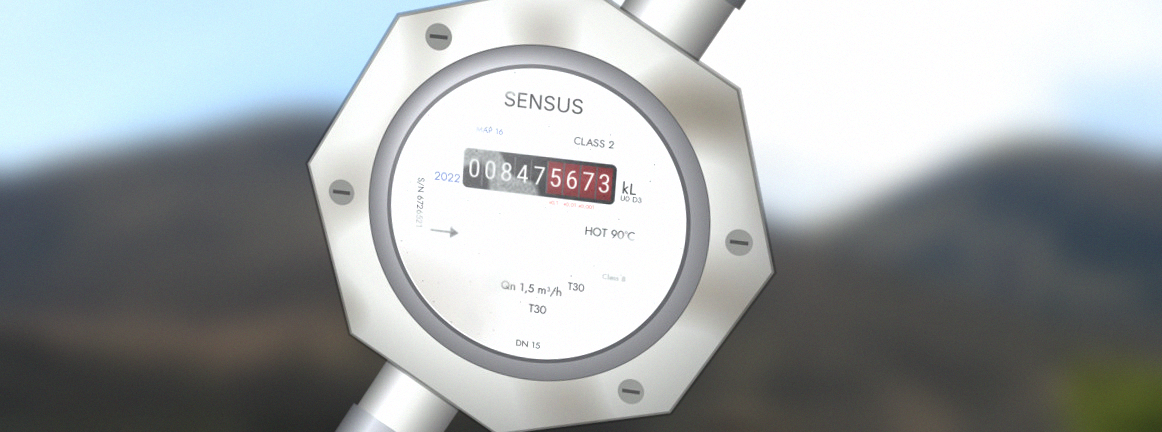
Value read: 847.5673 kL
